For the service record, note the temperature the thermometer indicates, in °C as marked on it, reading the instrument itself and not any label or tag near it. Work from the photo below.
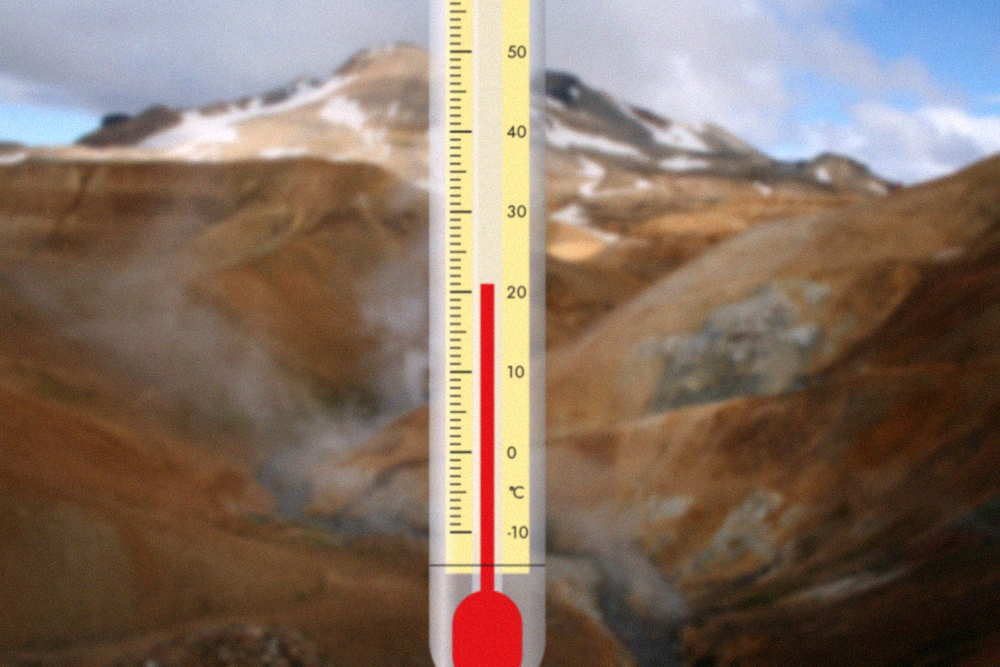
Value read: 21 °C
